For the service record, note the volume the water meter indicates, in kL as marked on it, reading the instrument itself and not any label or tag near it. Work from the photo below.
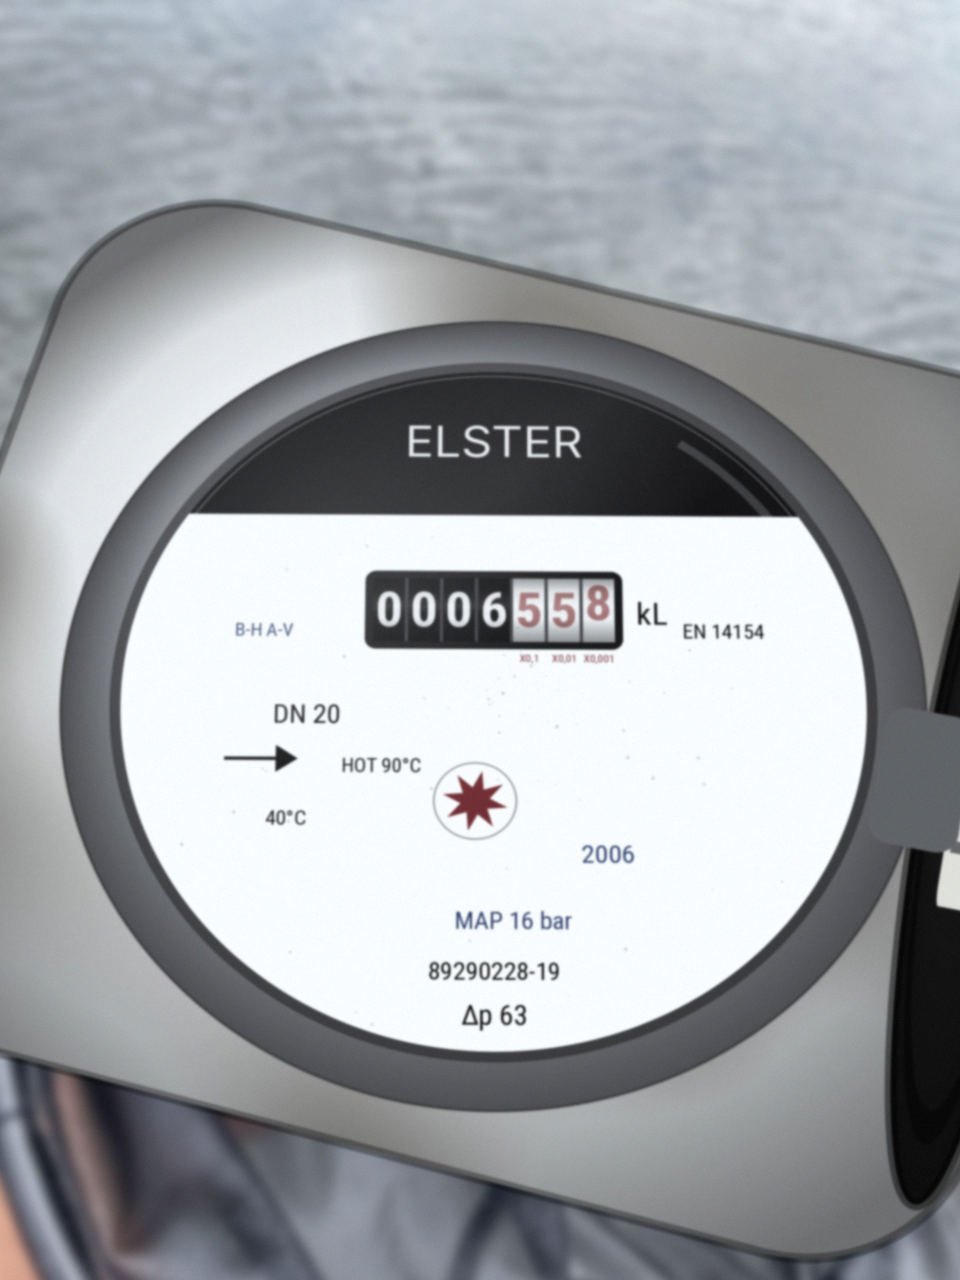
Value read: 6.558 kL
